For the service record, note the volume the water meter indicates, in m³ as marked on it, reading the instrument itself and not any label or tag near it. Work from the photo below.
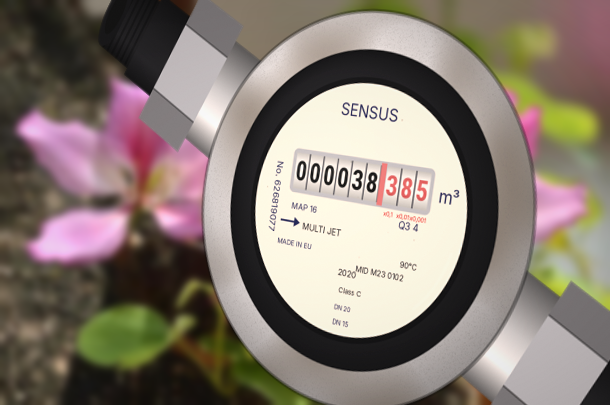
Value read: 38.385 m³
